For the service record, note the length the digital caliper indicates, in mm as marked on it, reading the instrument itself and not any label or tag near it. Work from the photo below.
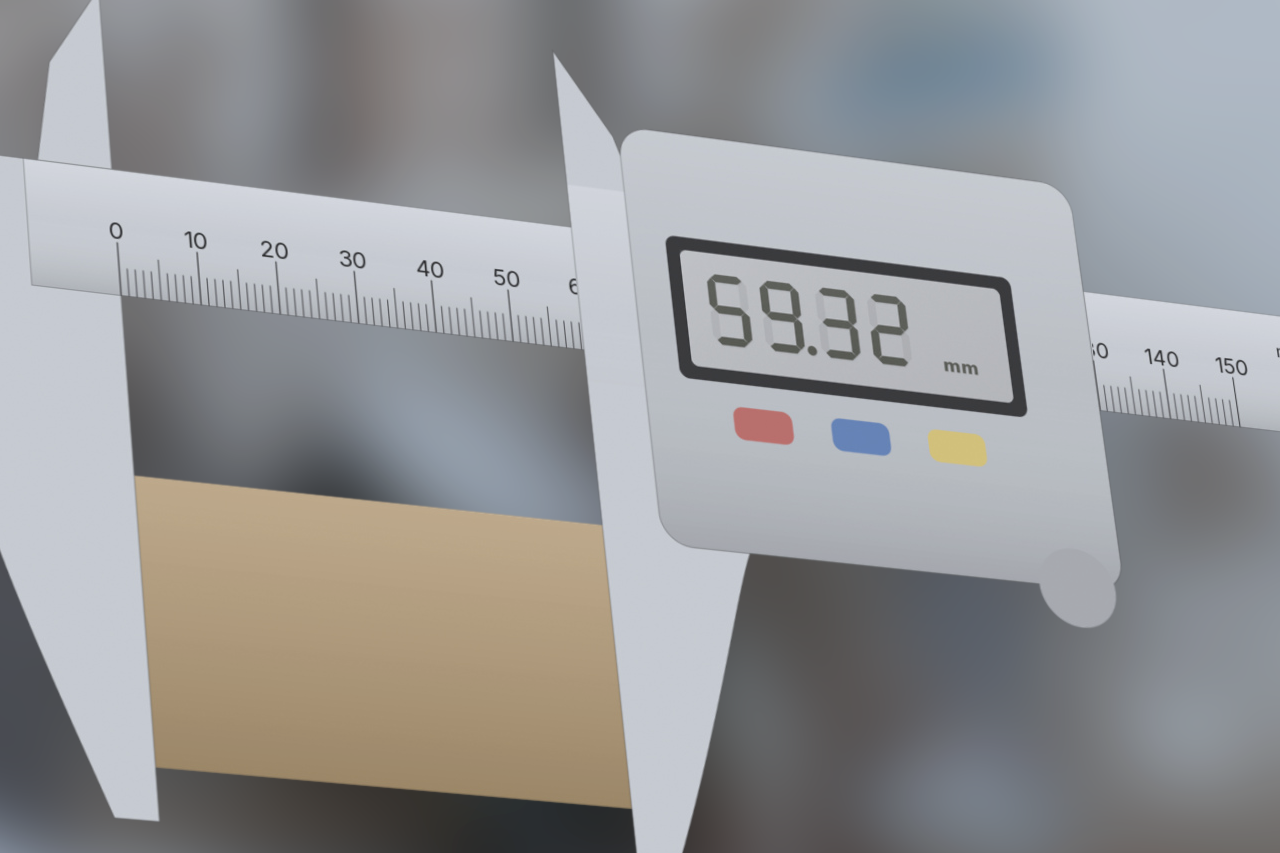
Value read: 59.32 mm
